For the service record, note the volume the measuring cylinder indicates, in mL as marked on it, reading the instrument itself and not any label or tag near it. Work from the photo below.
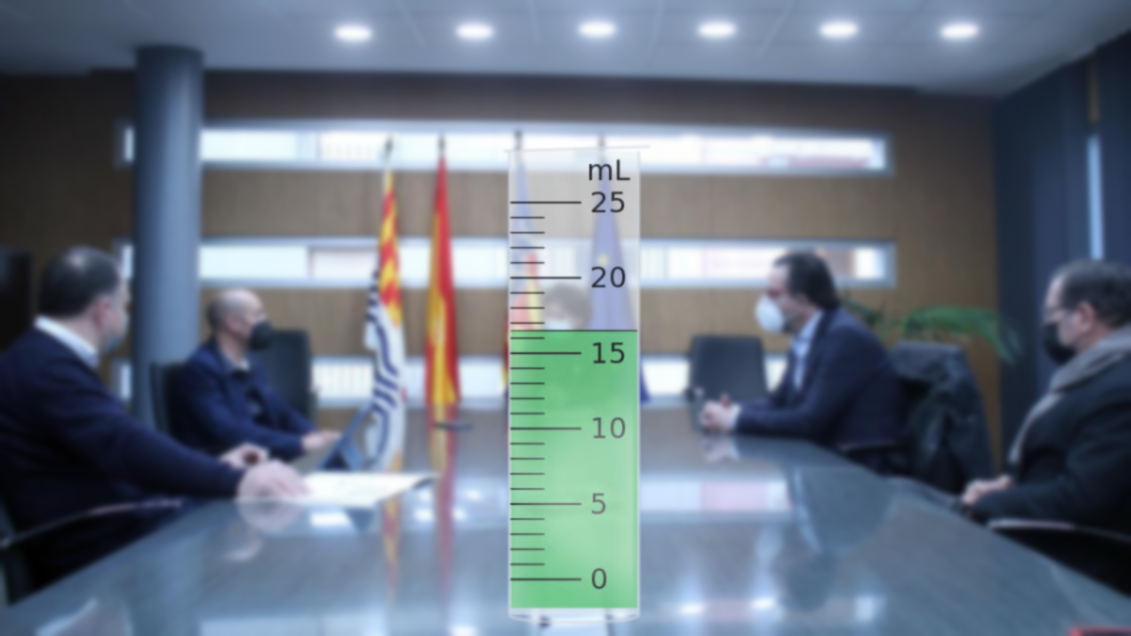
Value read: 16.5 mL
